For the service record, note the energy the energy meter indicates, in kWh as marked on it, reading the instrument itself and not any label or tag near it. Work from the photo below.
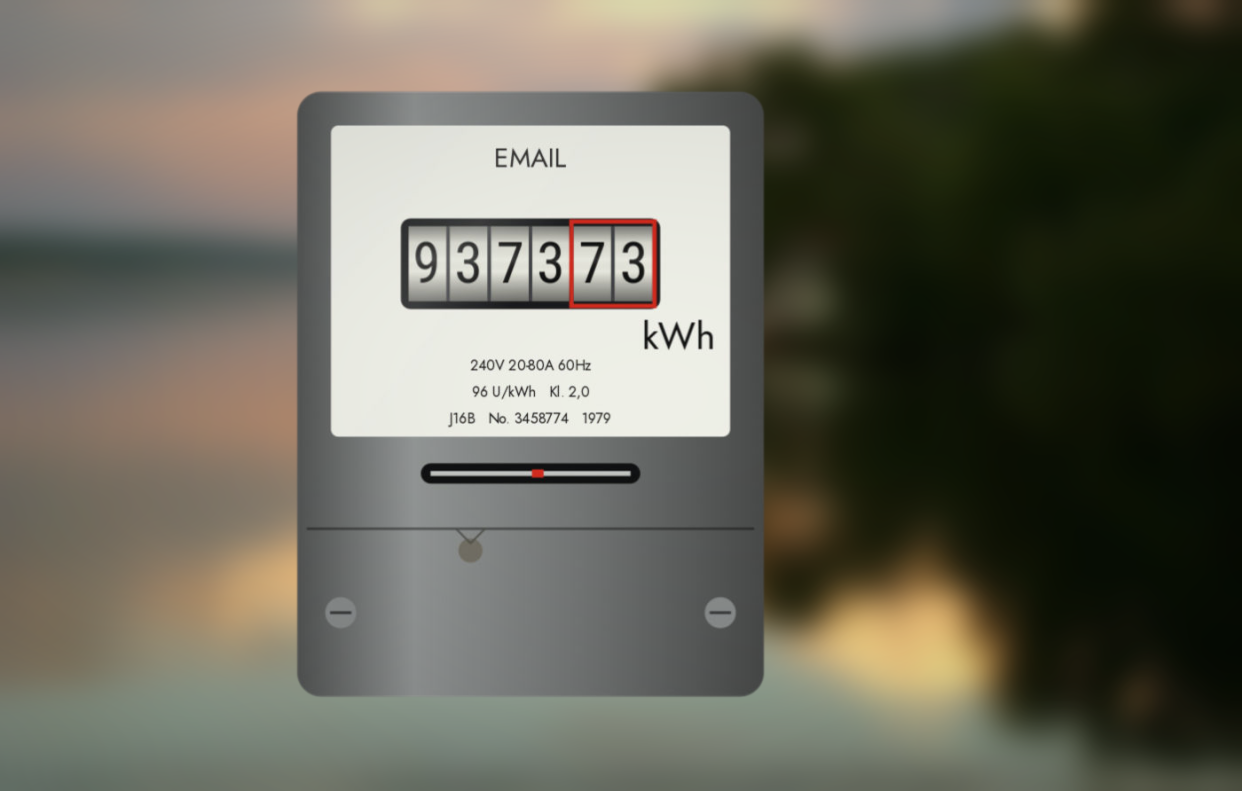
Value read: 9373.73 kWh
